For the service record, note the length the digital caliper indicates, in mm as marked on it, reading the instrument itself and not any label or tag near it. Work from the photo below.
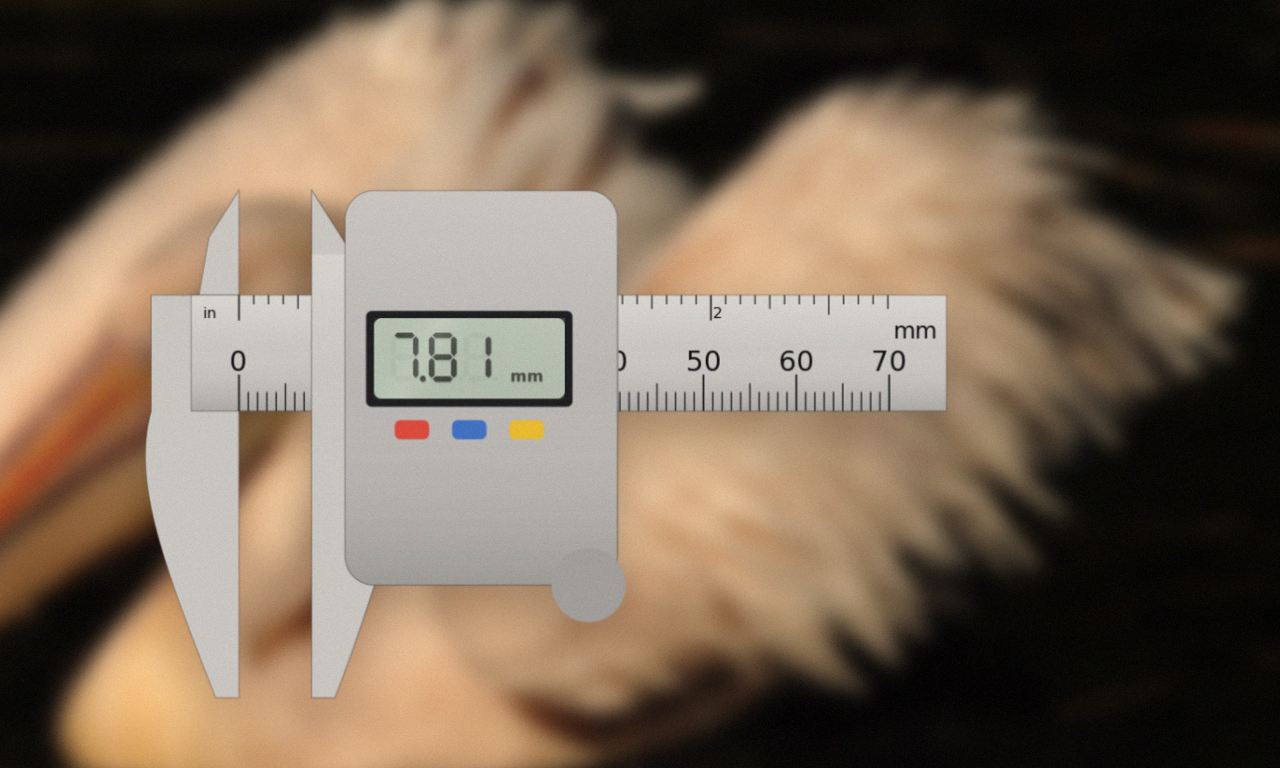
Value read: 7.81 mm
